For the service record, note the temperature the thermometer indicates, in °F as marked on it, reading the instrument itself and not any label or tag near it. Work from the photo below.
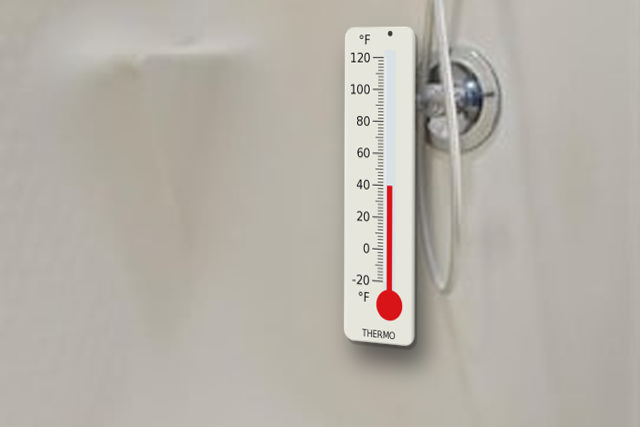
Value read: 40 °F
